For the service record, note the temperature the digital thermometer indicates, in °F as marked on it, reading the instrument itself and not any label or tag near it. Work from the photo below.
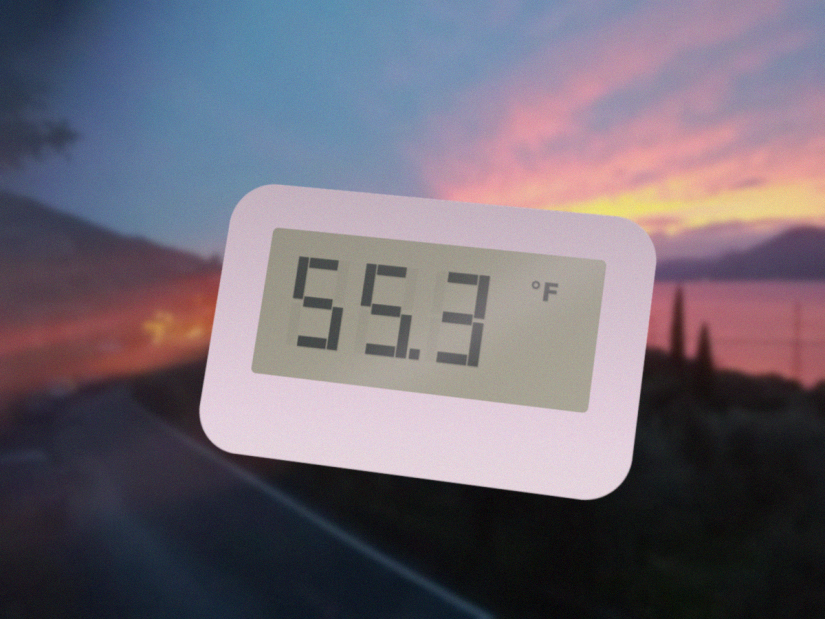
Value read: 55.3 °F
